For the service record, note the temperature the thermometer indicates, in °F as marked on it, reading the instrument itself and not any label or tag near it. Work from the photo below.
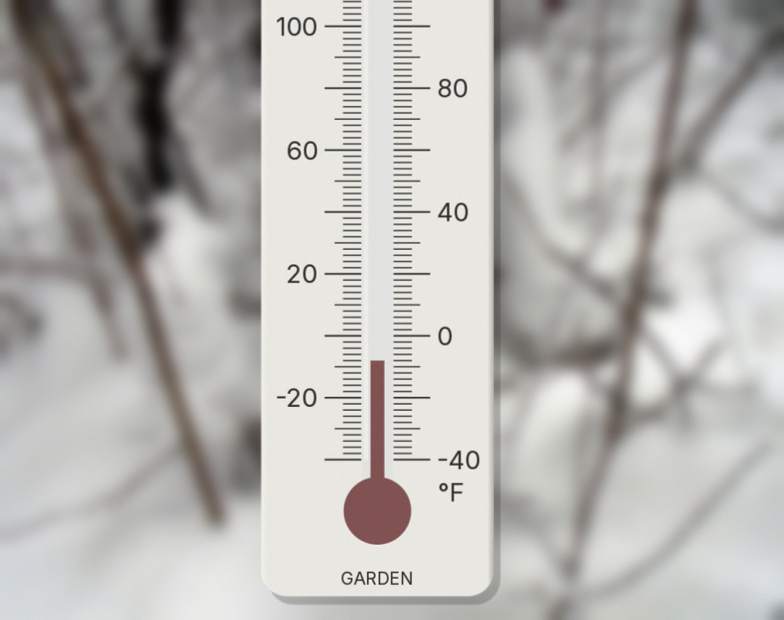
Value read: -8 °F
